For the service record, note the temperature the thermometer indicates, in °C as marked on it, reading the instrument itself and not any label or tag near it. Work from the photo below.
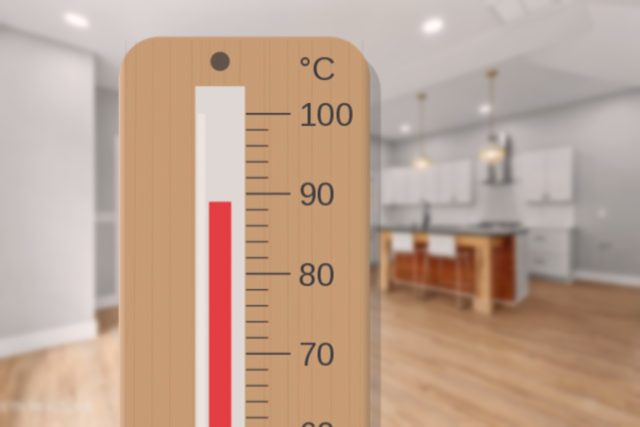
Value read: 89 °C
